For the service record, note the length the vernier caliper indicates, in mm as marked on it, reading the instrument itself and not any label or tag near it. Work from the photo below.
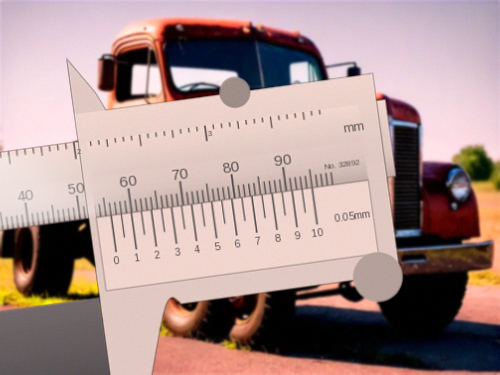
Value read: 56.0 mm
